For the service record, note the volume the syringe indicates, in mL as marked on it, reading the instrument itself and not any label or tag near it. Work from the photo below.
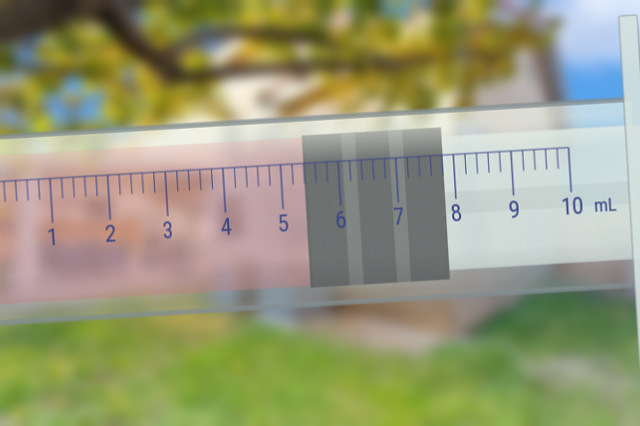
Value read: 5.4 mL
